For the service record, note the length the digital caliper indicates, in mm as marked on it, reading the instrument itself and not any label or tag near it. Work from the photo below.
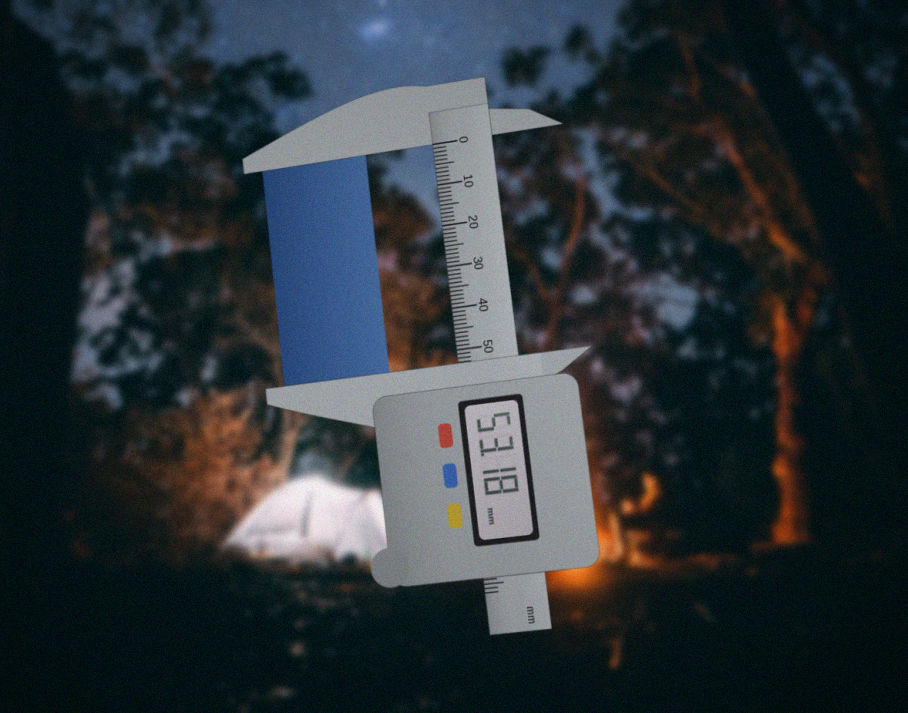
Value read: 53.18 mm
